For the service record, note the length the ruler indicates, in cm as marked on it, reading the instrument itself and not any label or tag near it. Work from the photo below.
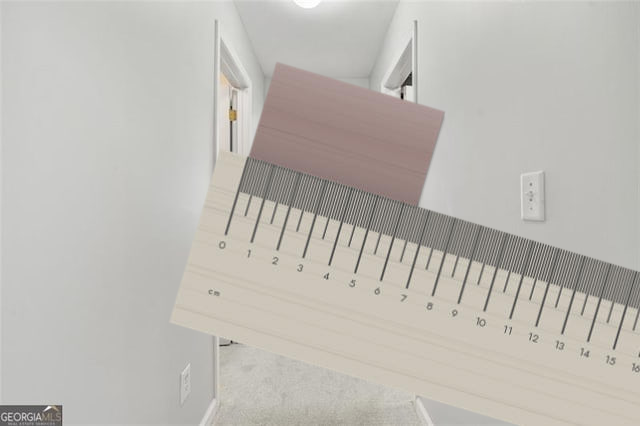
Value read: 6.5 cm
